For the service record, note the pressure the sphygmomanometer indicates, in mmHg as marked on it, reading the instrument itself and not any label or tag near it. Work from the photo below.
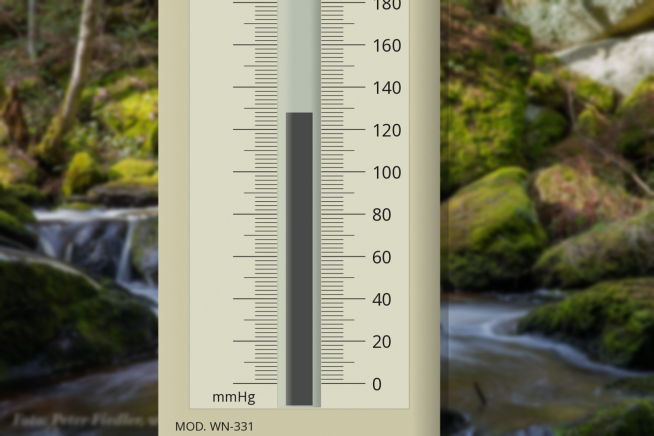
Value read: 128 mmHg
